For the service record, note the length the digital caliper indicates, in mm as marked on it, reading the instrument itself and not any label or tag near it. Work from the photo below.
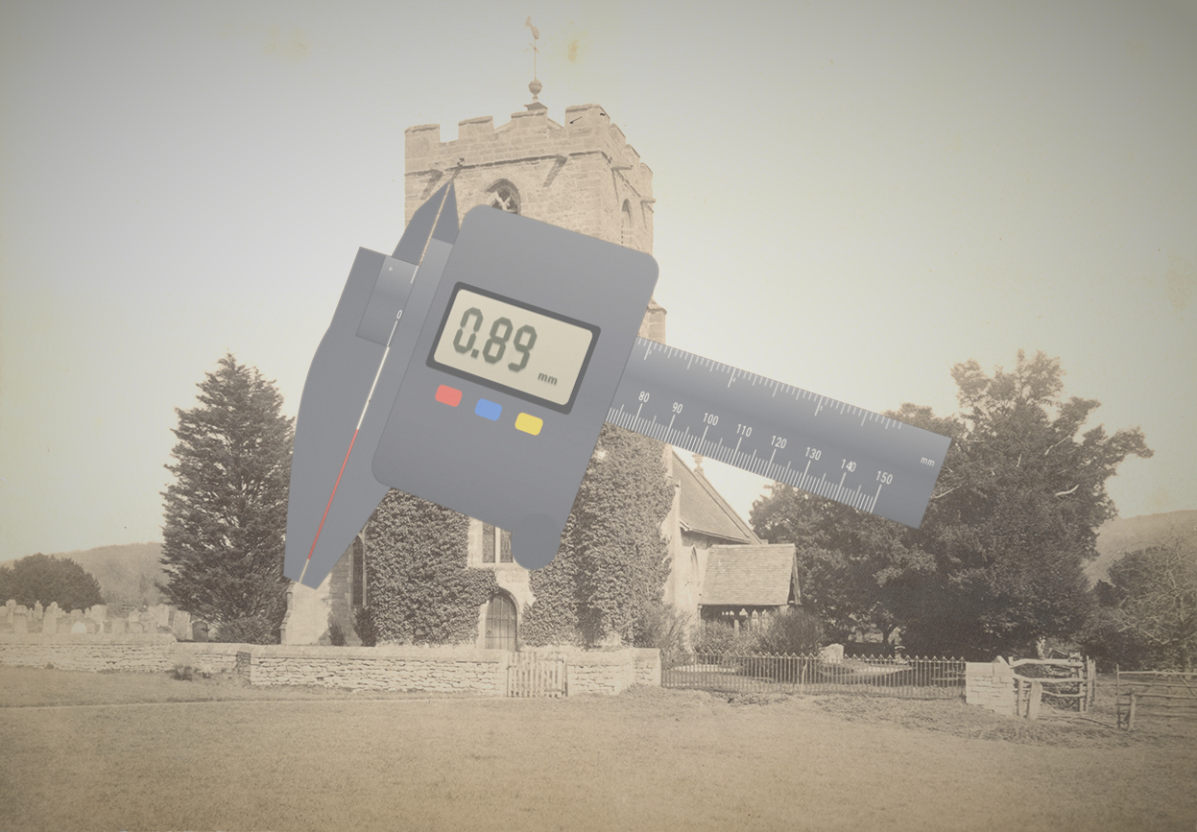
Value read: 0.89 mm
